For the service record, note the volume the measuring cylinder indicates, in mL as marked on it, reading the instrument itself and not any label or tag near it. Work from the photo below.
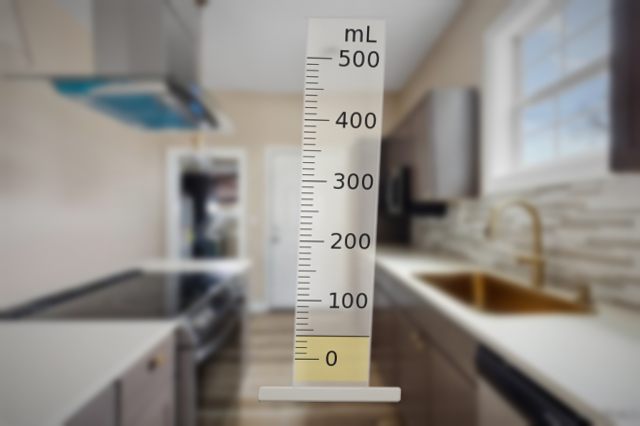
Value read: 40 mL
